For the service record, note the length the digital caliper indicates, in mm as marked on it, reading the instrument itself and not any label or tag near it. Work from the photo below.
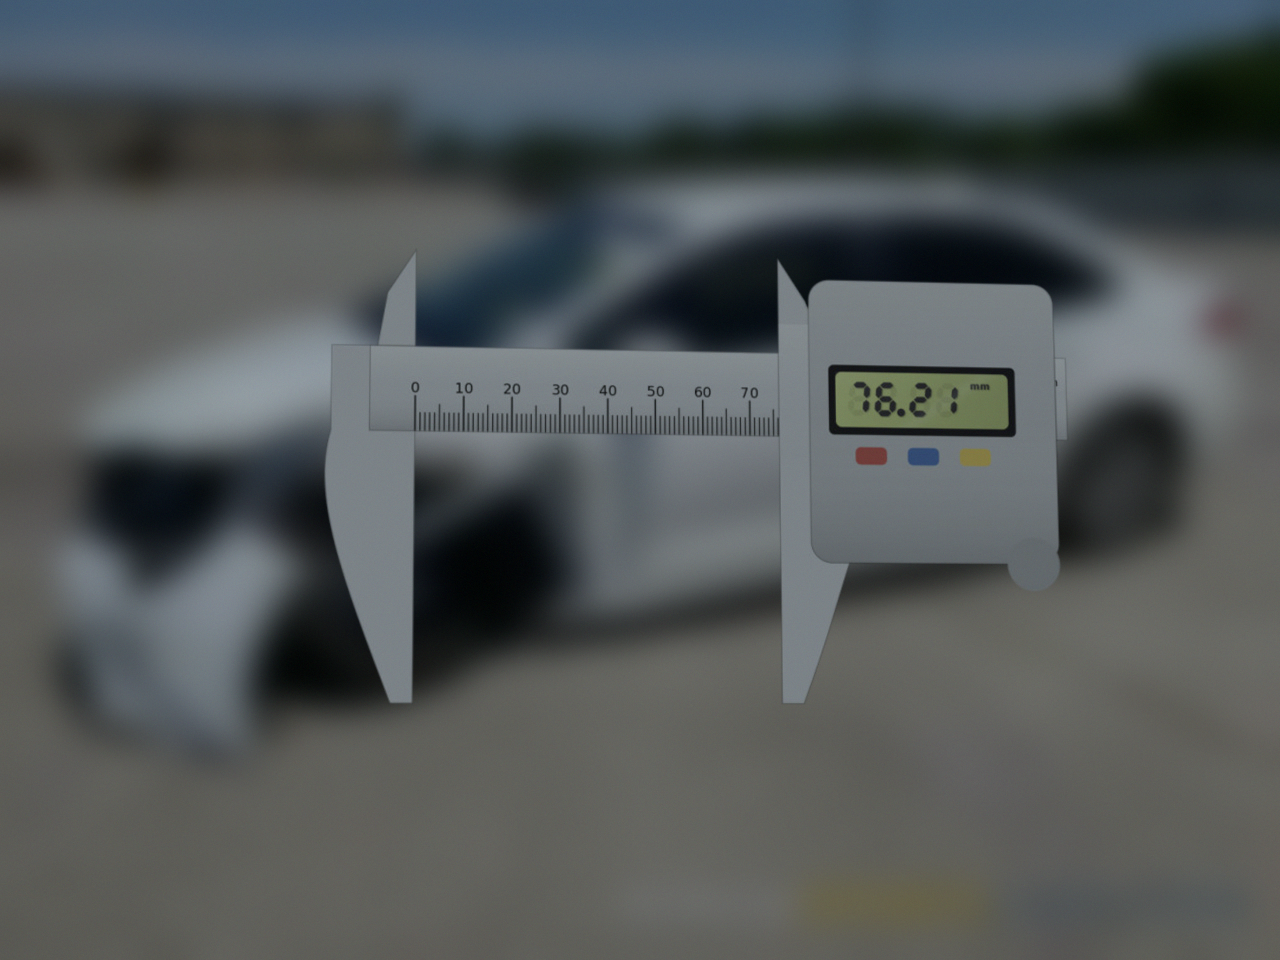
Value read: 76.21 mm
